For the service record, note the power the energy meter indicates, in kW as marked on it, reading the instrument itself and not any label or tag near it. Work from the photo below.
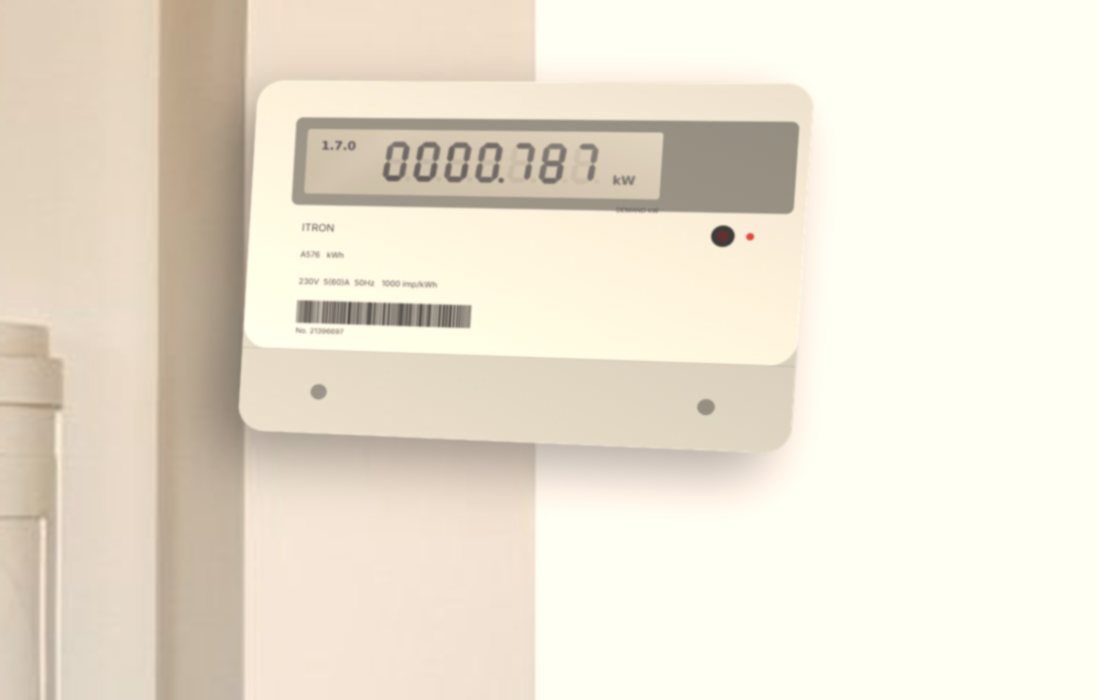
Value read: 0.787 kW
